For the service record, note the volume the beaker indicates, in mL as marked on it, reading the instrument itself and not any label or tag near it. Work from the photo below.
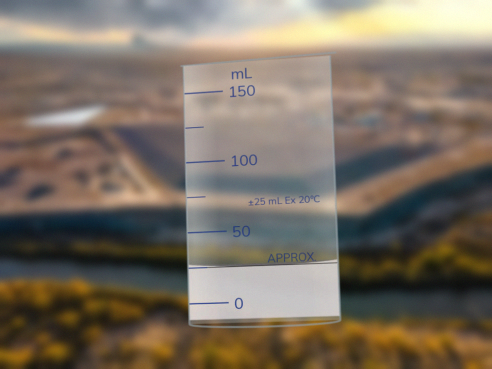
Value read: 25 mL
